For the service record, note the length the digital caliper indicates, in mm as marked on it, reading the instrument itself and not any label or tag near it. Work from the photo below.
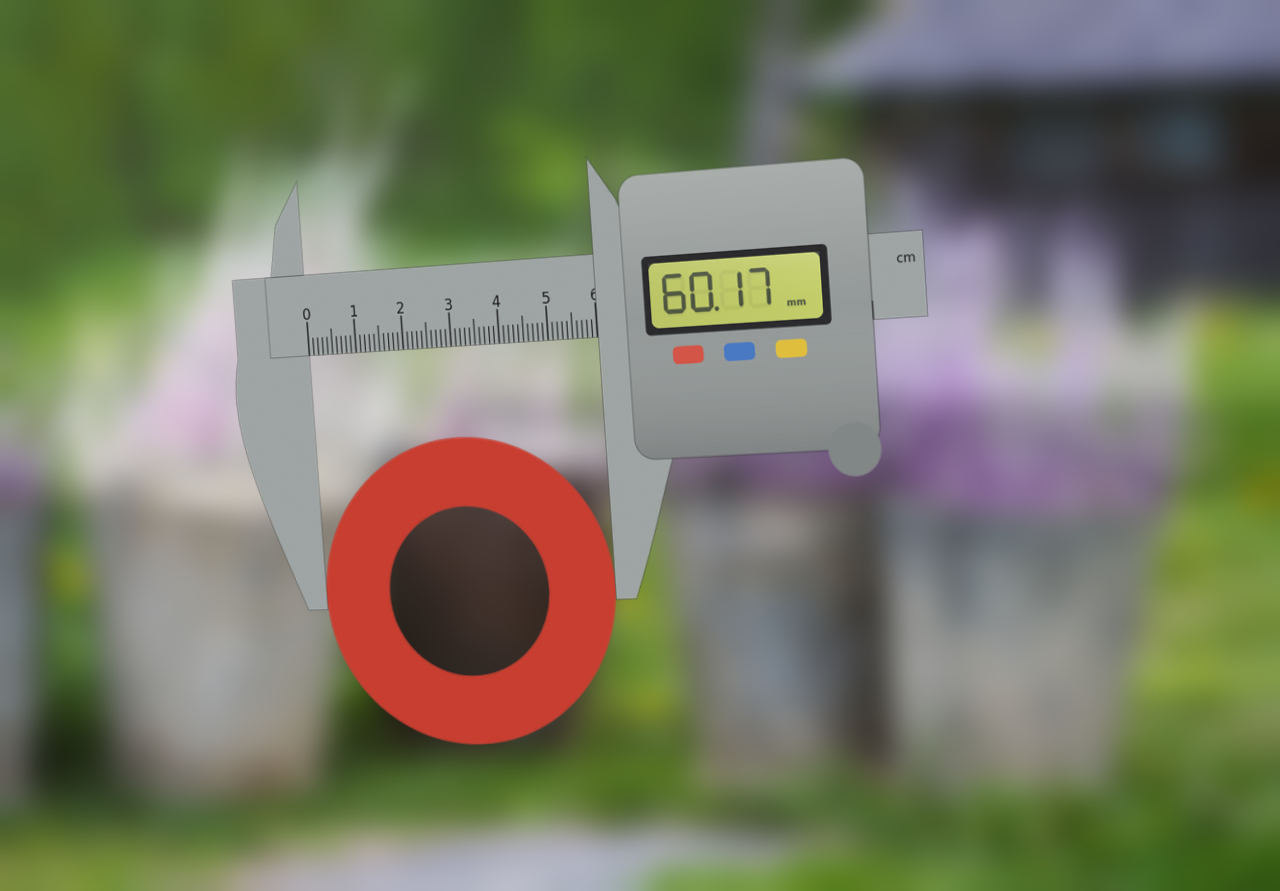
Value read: 60.17 mm
